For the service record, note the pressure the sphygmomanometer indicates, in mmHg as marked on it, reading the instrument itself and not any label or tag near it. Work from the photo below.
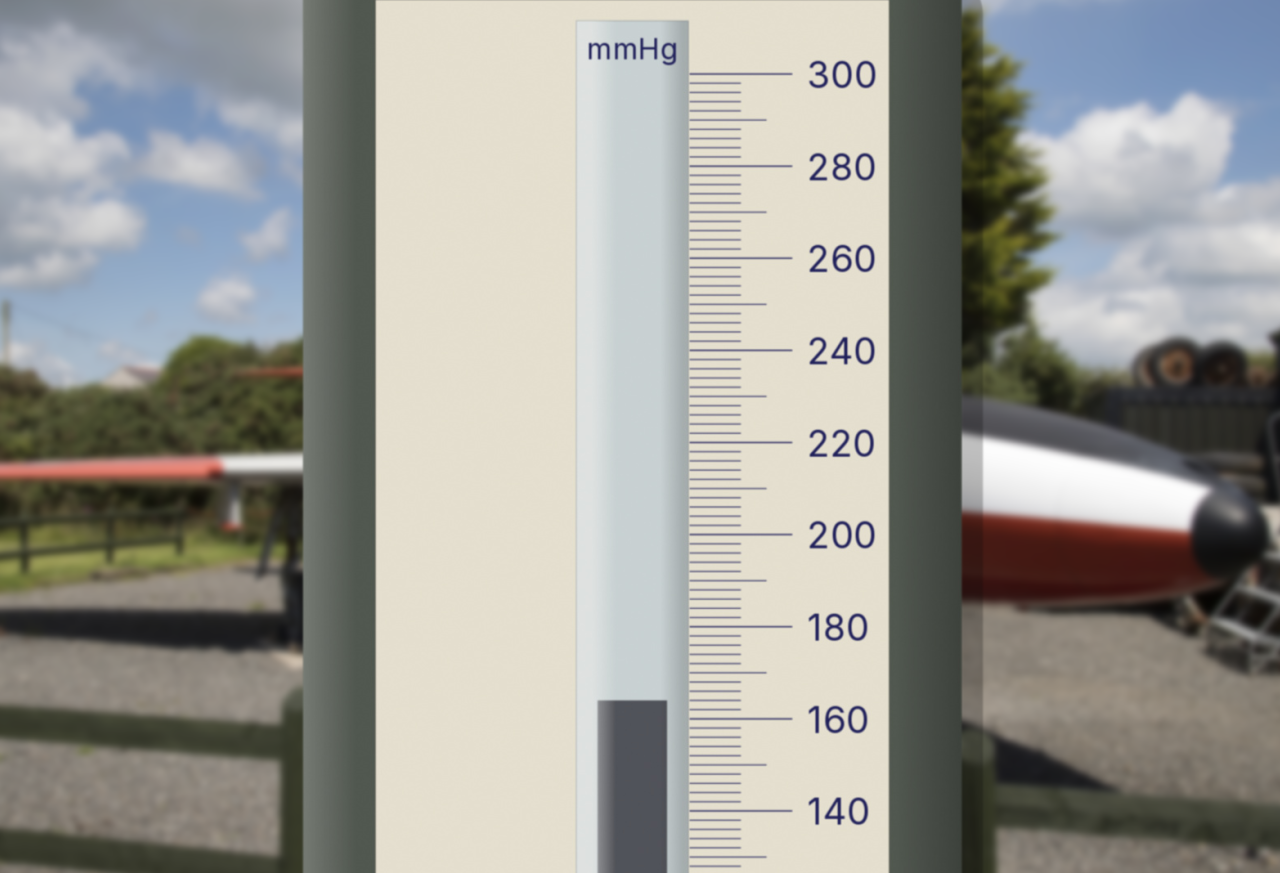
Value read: 164 mmHg
